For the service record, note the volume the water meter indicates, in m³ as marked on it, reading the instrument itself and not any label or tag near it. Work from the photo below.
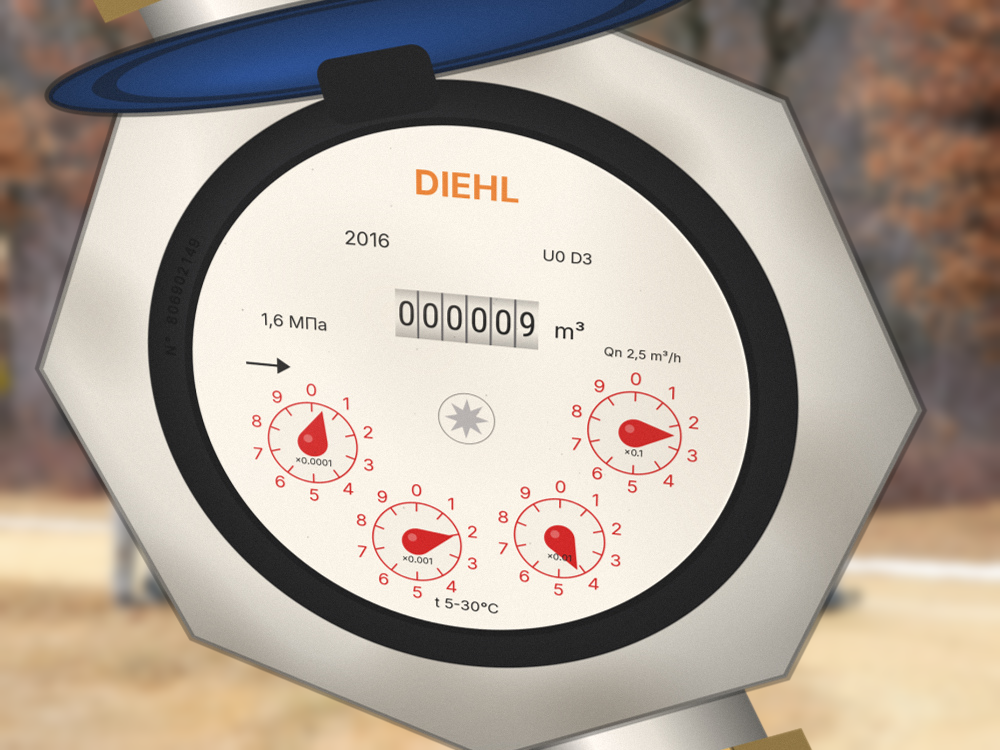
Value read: 9.2420 m³
